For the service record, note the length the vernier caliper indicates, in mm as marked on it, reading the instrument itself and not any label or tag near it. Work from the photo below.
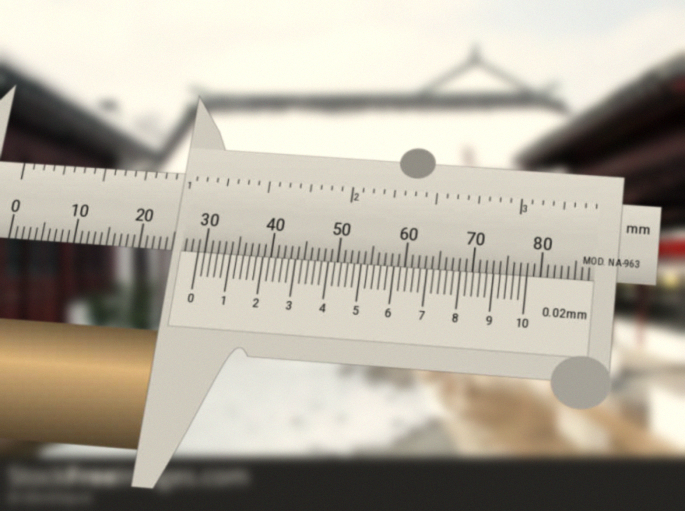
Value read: 29.0 mm
